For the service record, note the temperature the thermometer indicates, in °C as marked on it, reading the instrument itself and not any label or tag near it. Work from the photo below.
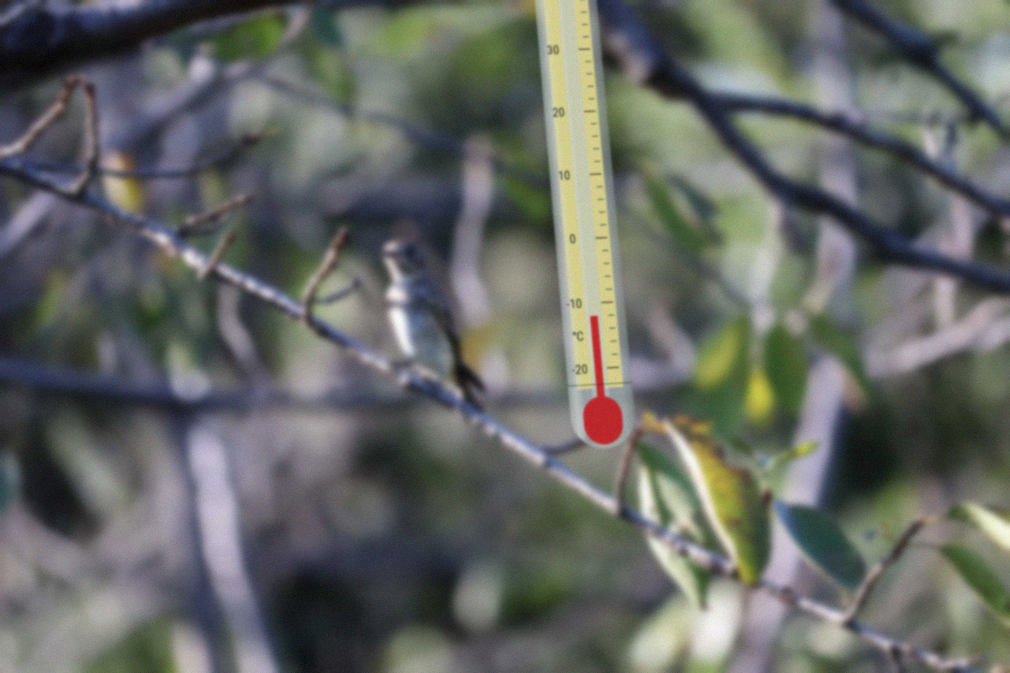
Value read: -12 °C
